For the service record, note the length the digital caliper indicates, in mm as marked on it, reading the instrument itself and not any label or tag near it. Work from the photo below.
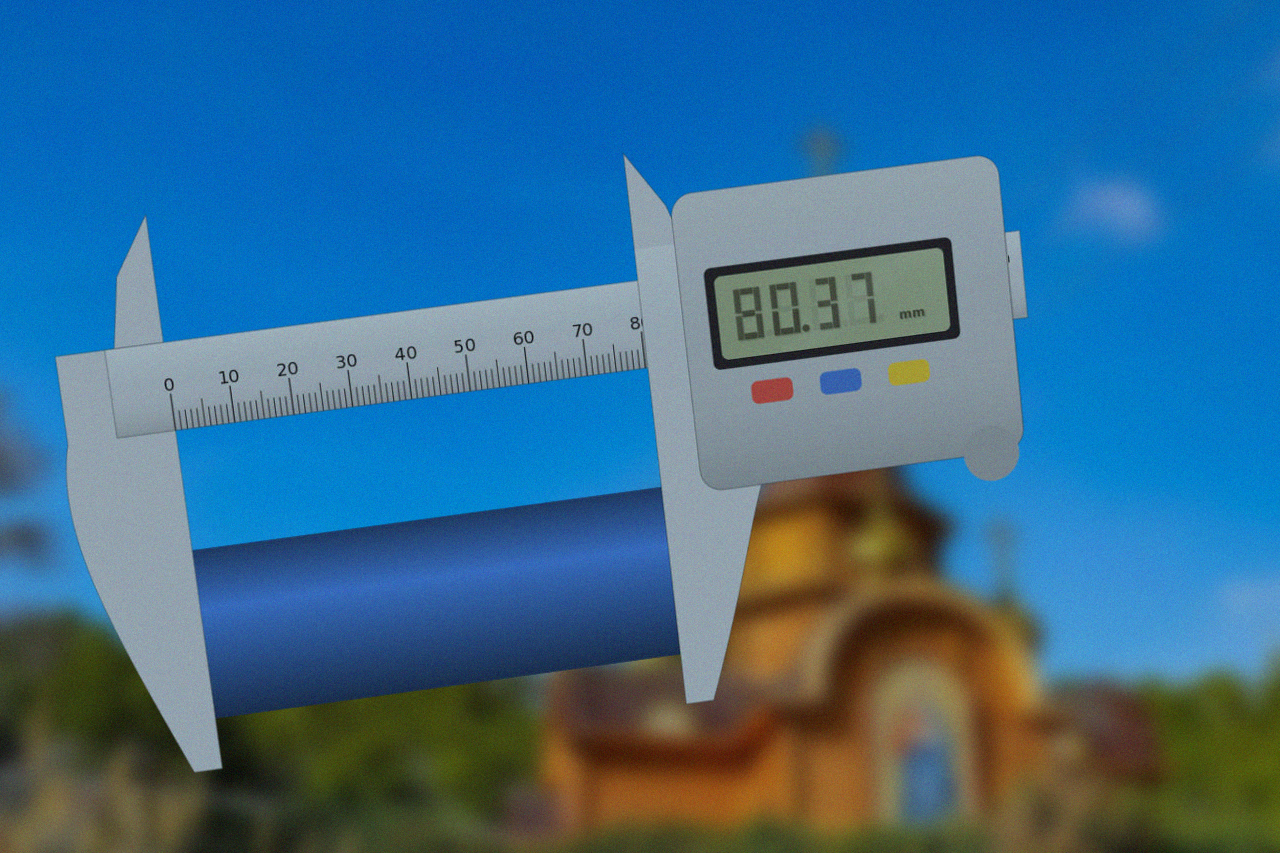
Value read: 80.37 mm
